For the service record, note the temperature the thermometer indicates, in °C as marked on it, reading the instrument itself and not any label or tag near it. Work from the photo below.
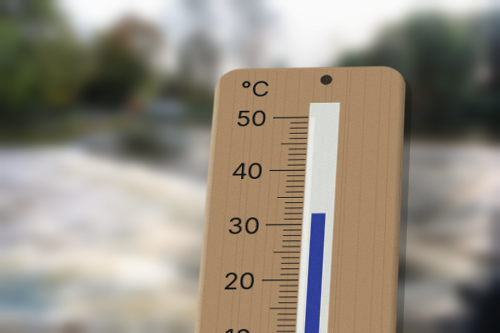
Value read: 32 °C
